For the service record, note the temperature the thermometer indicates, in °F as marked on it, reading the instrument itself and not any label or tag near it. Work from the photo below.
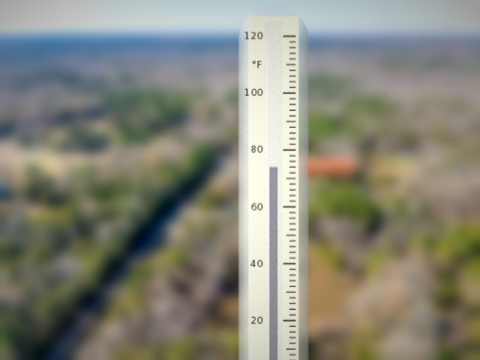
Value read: 74 °F
